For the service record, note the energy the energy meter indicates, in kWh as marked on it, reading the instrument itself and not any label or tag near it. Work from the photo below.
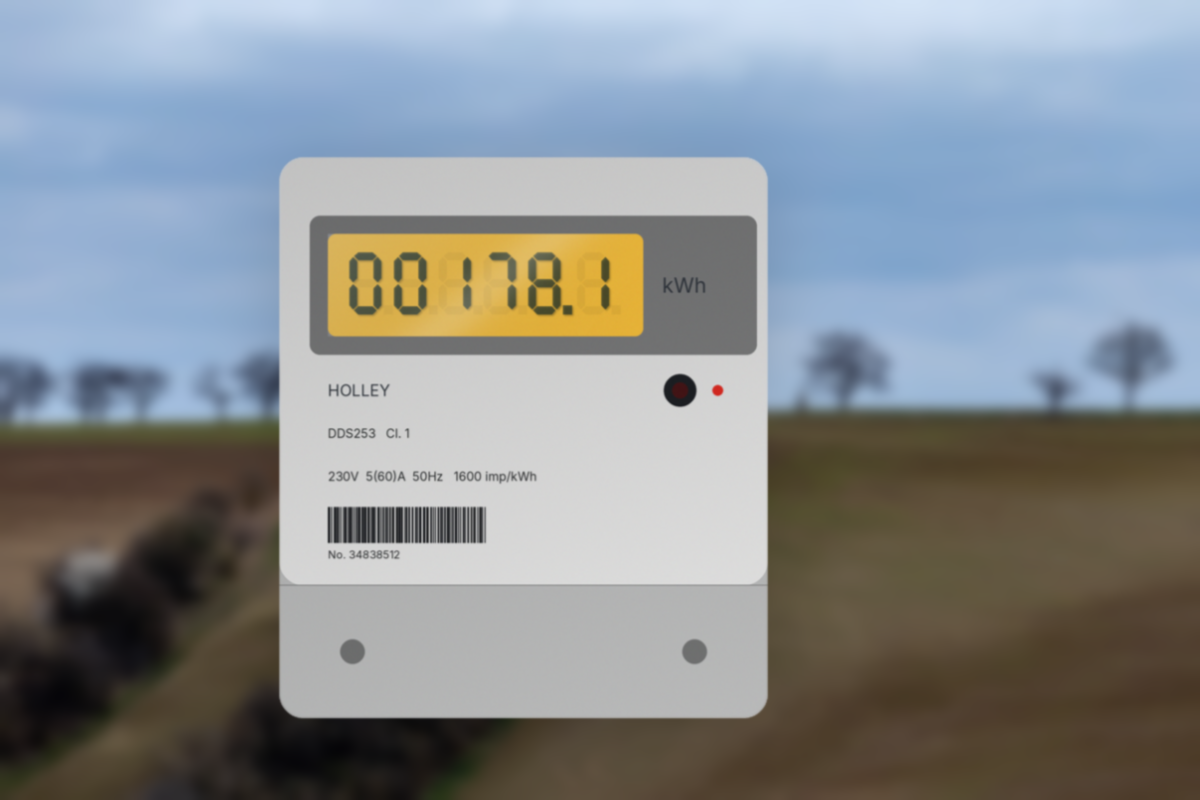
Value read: 178.1 kWh
